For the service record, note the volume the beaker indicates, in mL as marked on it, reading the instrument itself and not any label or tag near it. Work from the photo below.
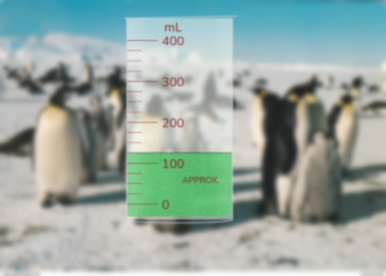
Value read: 125 mL
